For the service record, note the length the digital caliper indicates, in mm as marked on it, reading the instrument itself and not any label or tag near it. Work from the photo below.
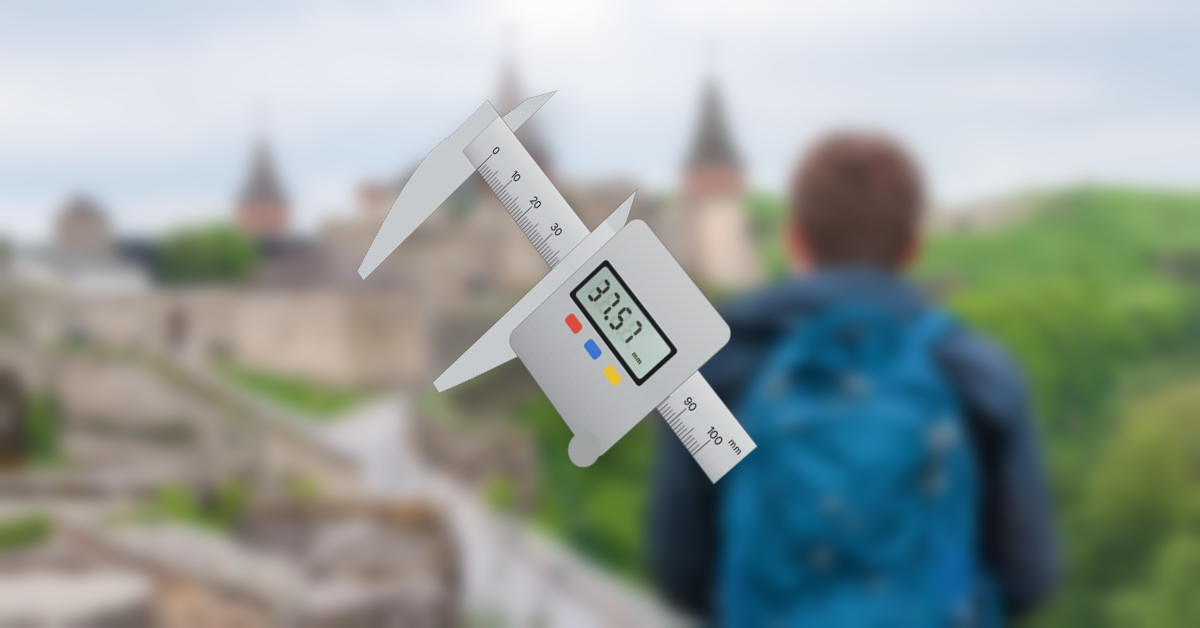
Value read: 37.57 mm
